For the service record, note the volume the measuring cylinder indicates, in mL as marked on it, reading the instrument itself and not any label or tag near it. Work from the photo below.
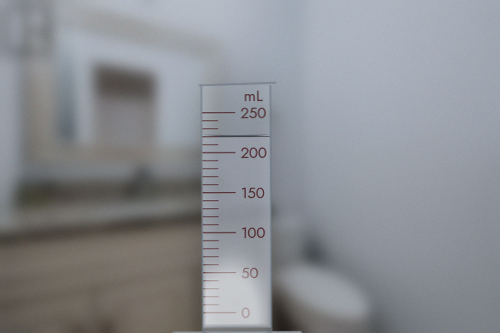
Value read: 220 mL
